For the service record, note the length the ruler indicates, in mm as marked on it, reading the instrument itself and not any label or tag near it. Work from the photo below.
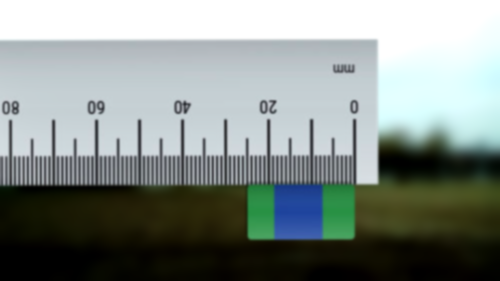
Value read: 25 mm
